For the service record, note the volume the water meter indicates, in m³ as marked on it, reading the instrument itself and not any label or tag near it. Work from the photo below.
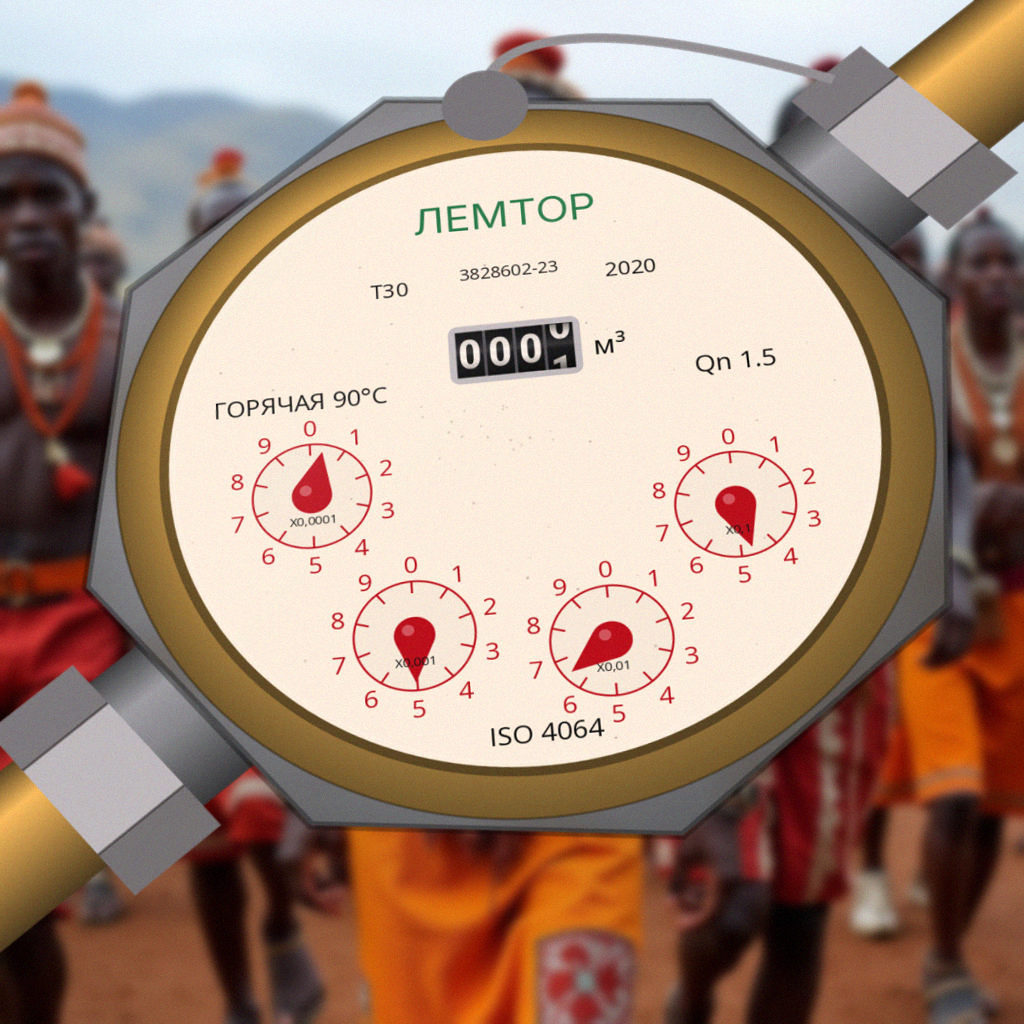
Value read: 0.4650 m³
